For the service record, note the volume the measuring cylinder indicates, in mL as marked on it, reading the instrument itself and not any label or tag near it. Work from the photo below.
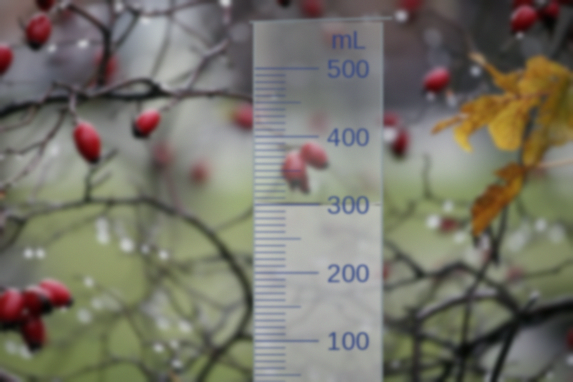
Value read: 300 mL
